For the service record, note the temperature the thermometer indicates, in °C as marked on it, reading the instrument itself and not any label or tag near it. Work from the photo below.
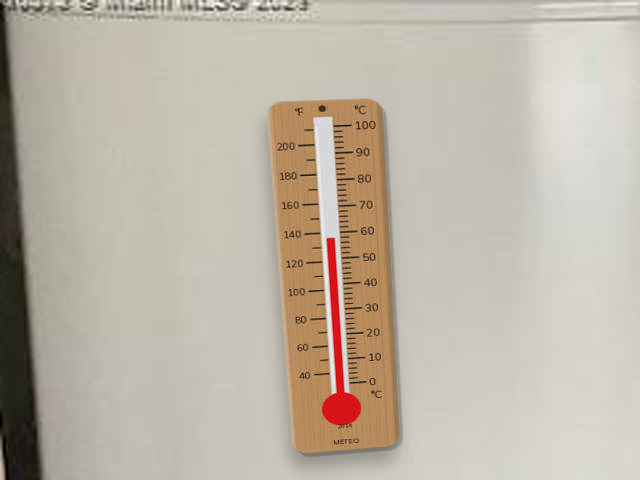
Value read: 58 °C
